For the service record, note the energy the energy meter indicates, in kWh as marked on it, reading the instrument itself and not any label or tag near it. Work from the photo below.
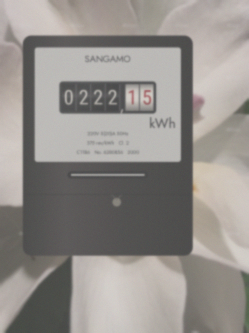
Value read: 222.15 kWh
